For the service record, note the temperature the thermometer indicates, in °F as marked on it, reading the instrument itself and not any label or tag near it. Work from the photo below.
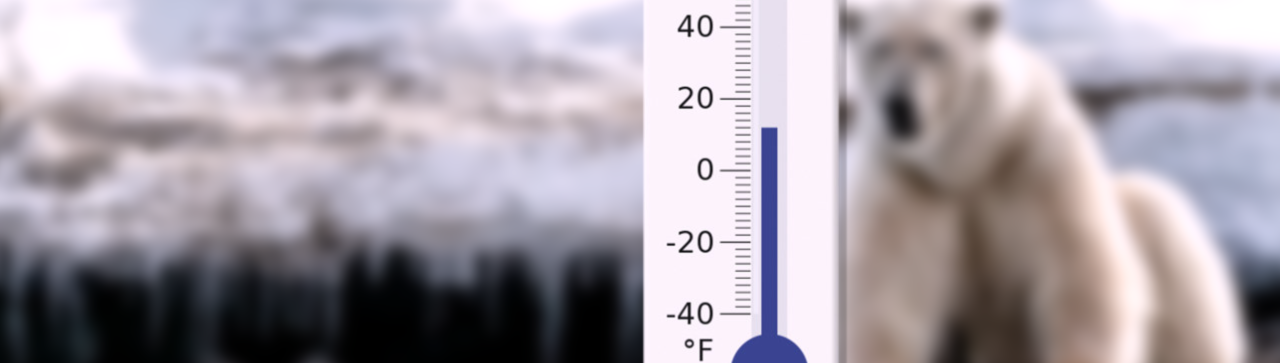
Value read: 12 °F
